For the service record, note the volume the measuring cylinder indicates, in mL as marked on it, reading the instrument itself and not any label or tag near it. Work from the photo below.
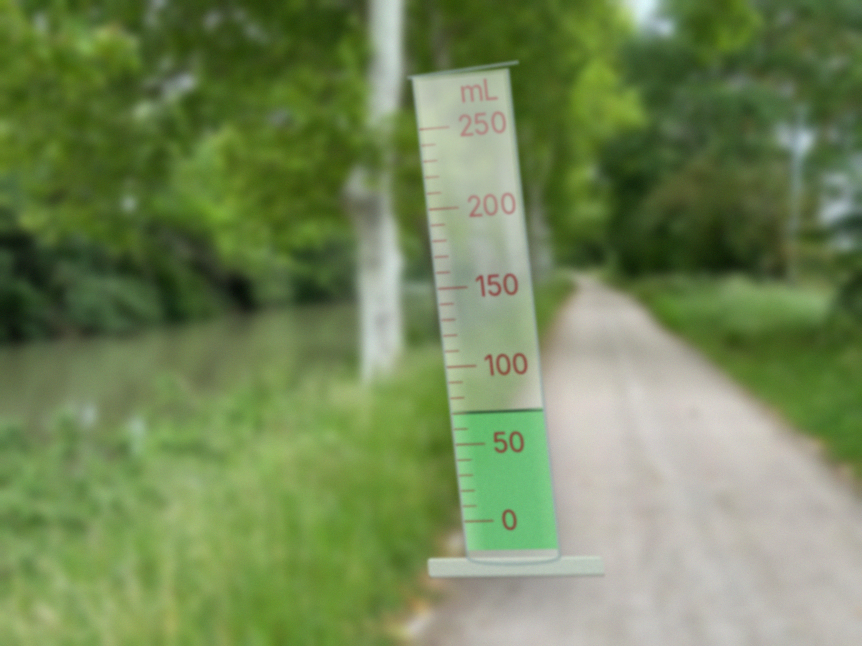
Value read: 70 mL
